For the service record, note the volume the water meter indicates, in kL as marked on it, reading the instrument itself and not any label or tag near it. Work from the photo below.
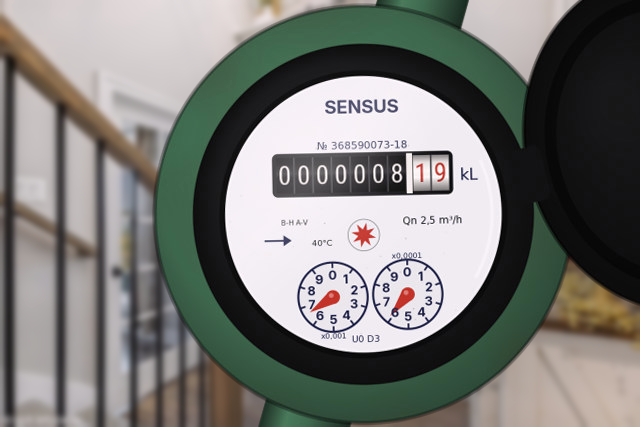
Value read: 8.1966 kL
